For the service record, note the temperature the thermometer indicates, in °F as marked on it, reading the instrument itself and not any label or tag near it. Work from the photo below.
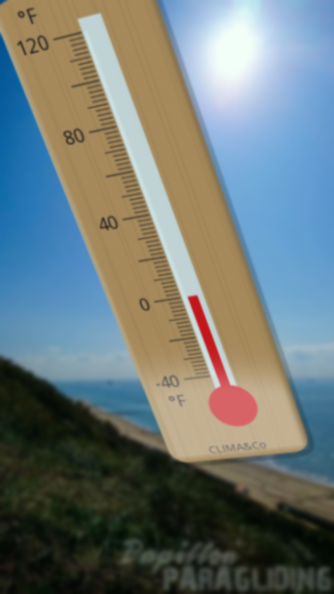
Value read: 0 °F
